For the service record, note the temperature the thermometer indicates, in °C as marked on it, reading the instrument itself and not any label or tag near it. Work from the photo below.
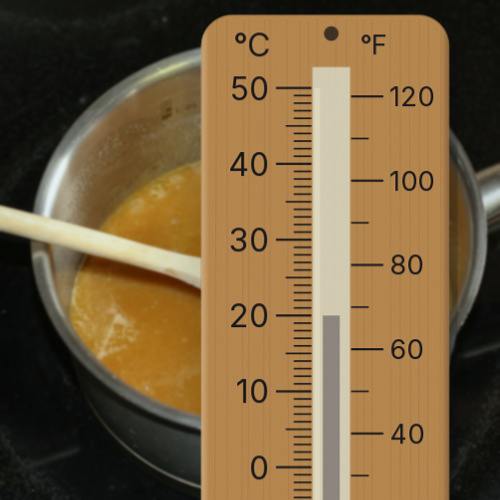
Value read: 20 °C
